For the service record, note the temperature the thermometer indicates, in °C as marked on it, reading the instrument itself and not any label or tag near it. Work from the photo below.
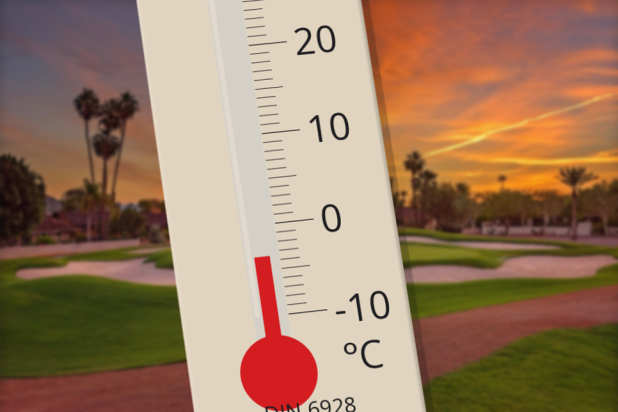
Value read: -3.5 °C
